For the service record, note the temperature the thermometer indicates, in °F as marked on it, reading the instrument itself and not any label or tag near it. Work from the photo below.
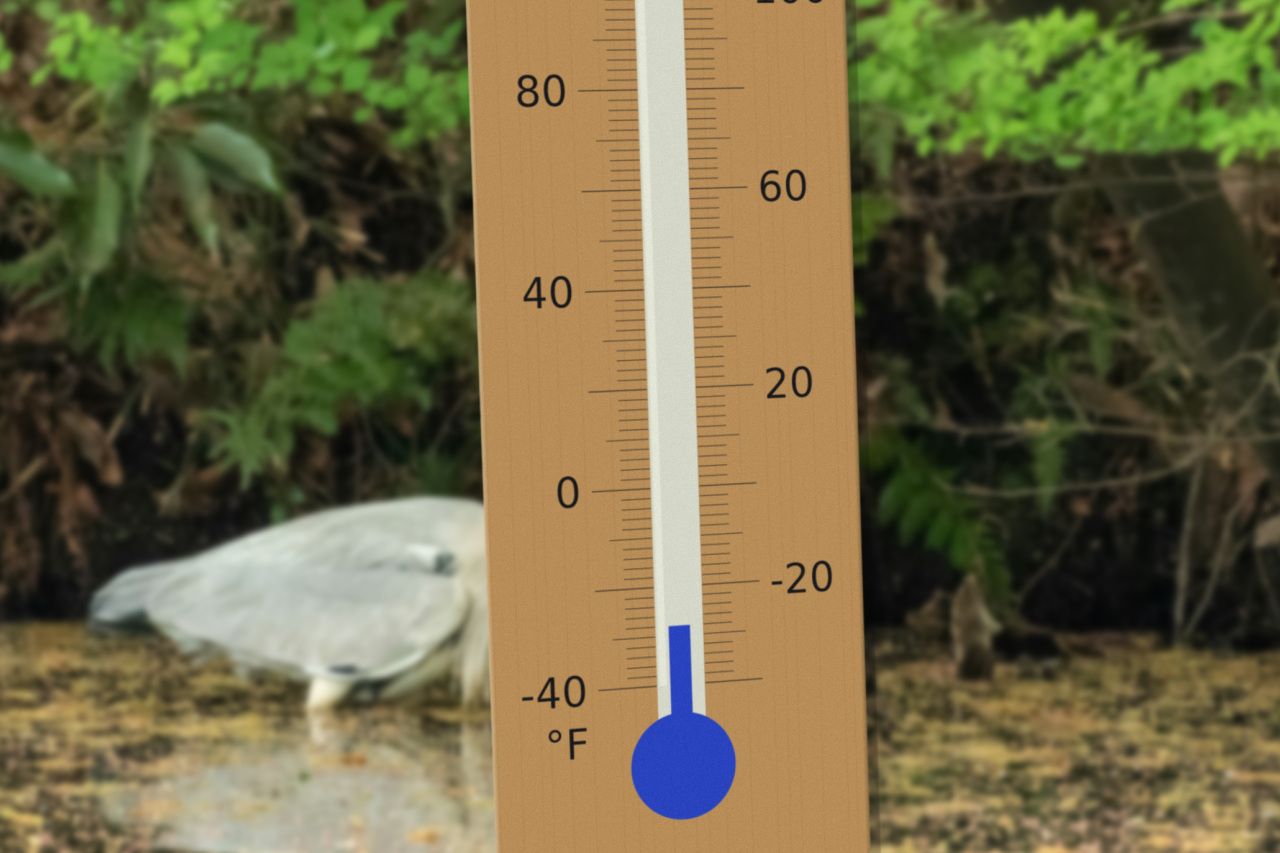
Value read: -28 °F
